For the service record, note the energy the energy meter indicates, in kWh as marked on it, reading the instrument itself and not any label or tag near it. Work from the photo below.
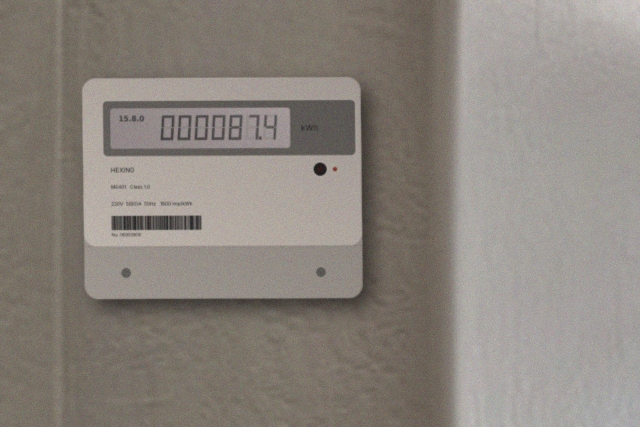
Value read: 87.4 kWh
